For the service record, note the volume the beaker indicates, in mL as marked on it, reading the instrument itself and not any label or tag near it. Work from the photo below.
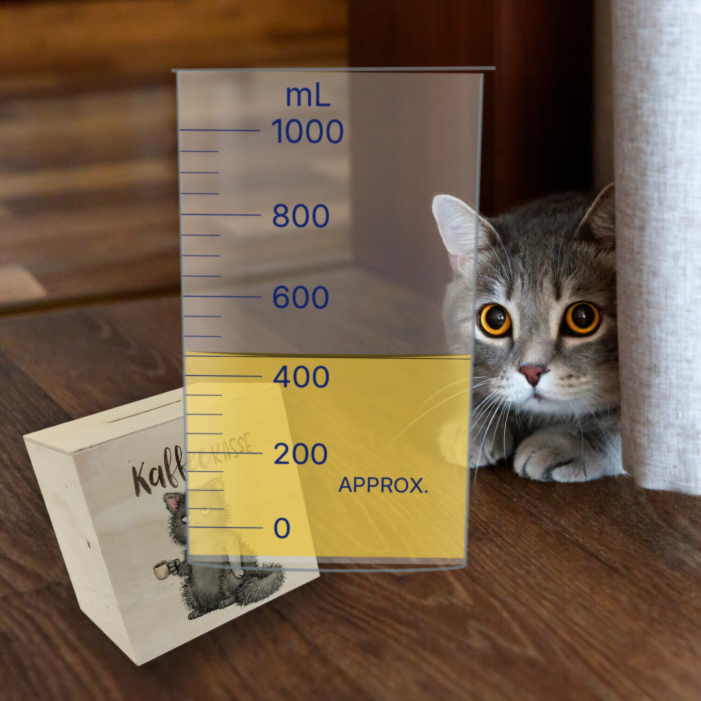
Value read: 450 mL
